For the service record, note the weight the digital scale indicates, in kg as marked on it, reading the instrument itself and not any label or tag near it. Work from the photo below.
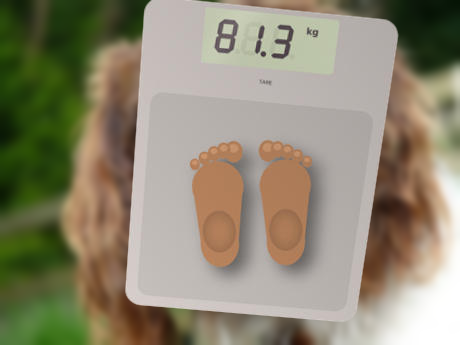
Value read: 81.3 kg
